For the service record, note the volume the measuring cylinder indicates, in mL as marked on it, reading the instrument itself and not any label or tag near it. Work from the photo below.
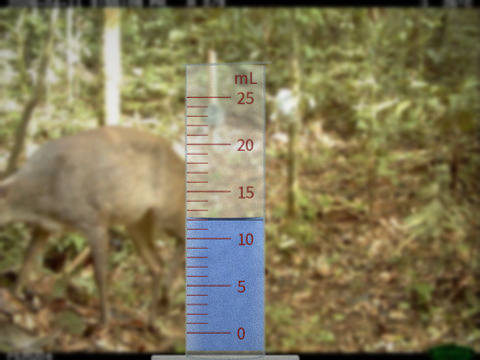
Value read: 12 mL
